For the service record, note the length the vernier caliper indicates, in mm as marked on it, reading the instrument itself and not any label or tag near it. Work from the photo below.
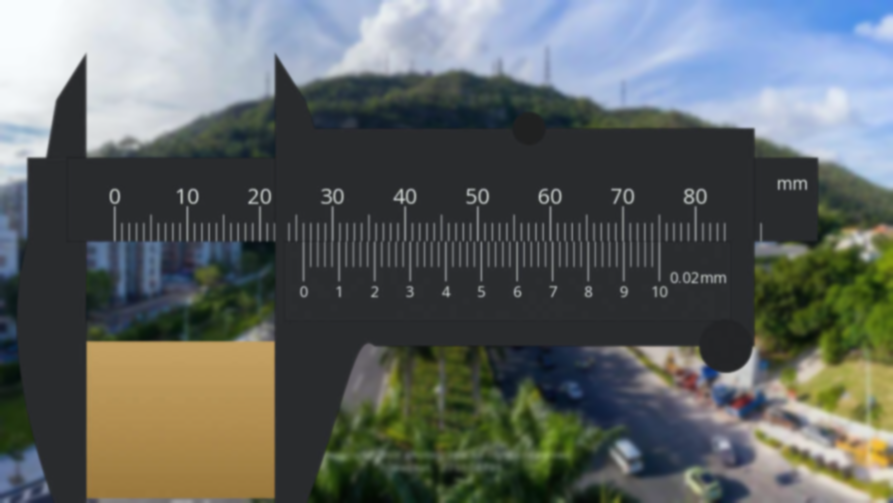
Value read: 26.0 mm
